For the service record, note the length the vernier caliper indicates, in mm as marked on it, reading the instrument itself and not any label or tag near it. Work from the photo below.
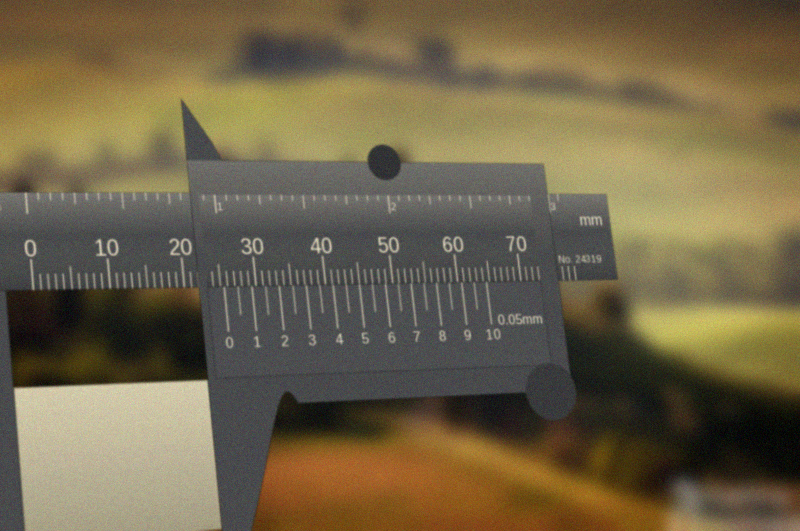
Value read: 25.5 mm
